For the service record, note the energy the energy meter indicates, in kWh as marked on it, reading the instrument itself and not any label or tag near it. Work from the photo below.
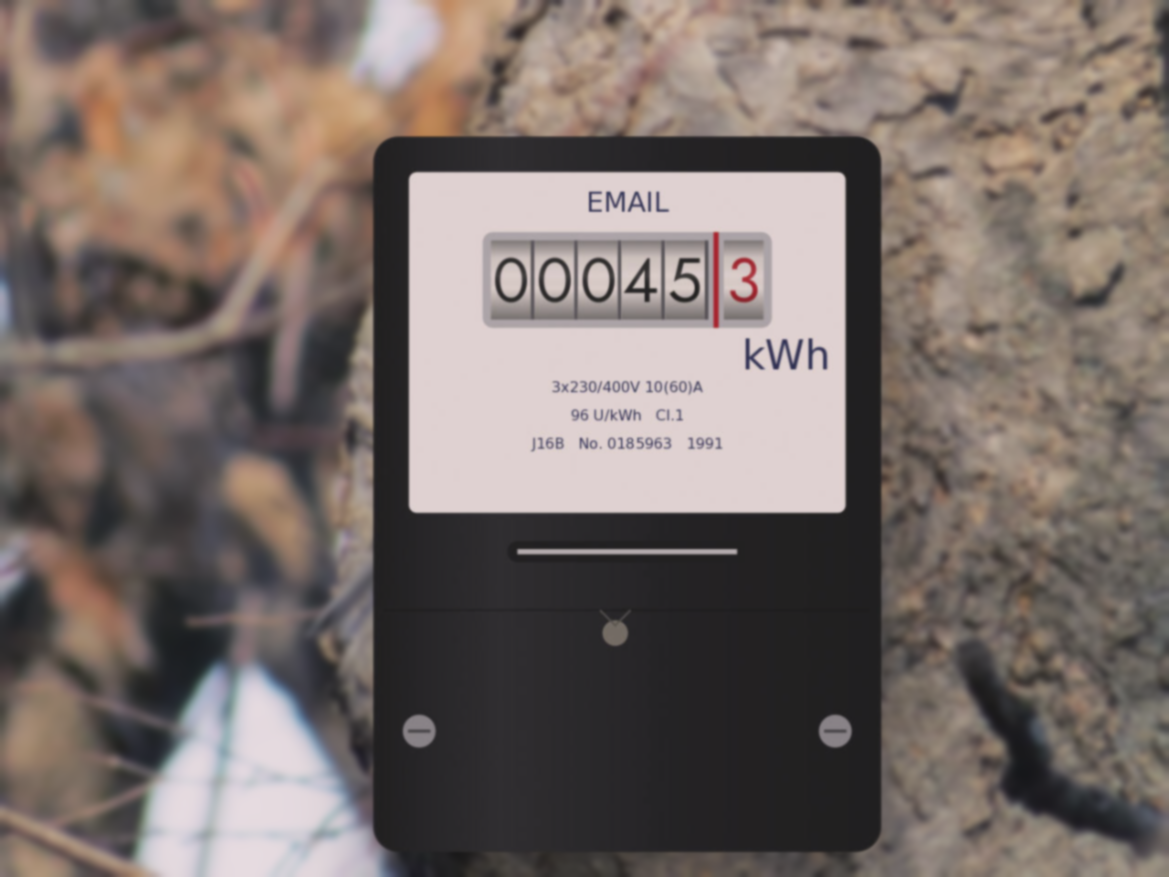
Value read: 45.3 kWh
